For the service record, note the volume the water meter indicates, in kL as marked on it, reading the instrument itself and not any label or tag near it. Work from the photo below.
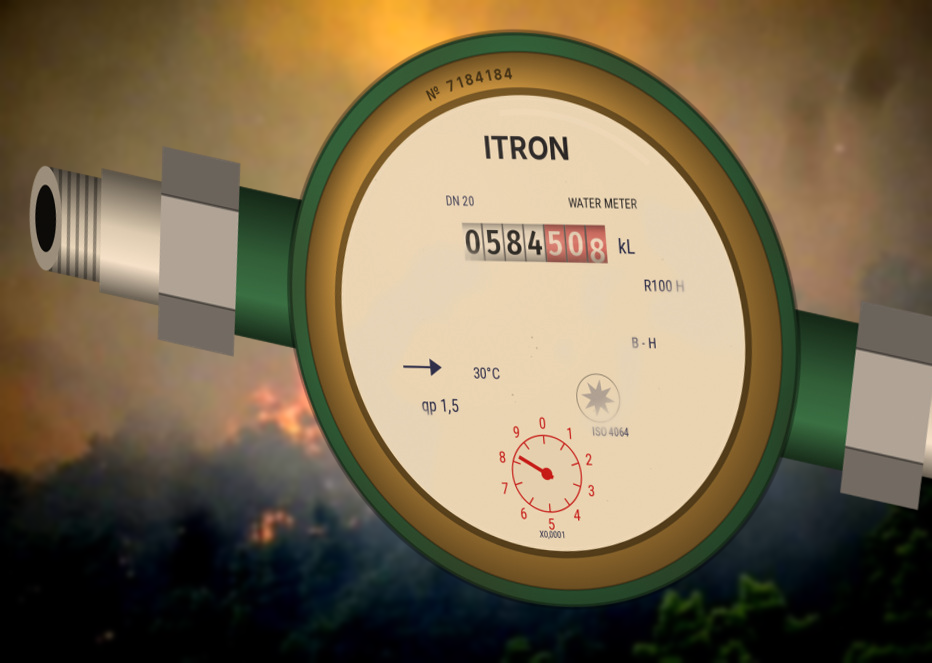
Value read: 584.5078 kL
